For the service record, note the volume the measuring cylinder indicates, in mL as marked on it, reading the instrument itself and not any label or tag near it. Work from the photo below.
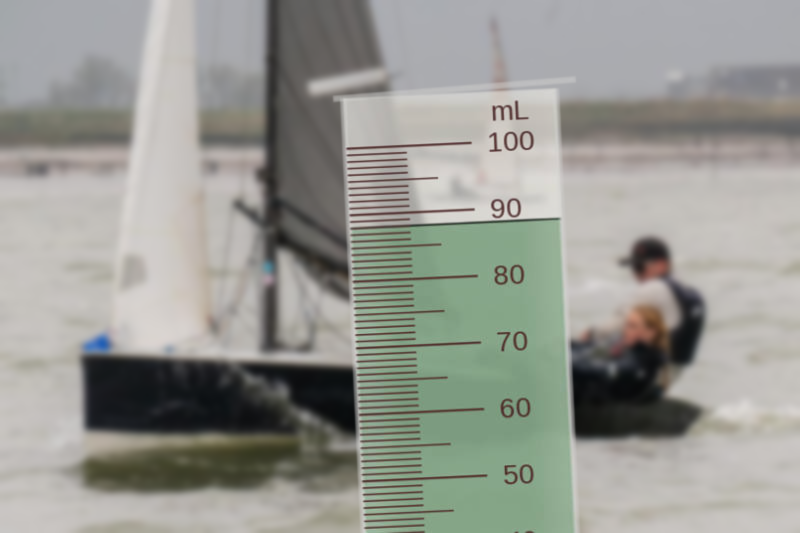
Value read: 88 mL
